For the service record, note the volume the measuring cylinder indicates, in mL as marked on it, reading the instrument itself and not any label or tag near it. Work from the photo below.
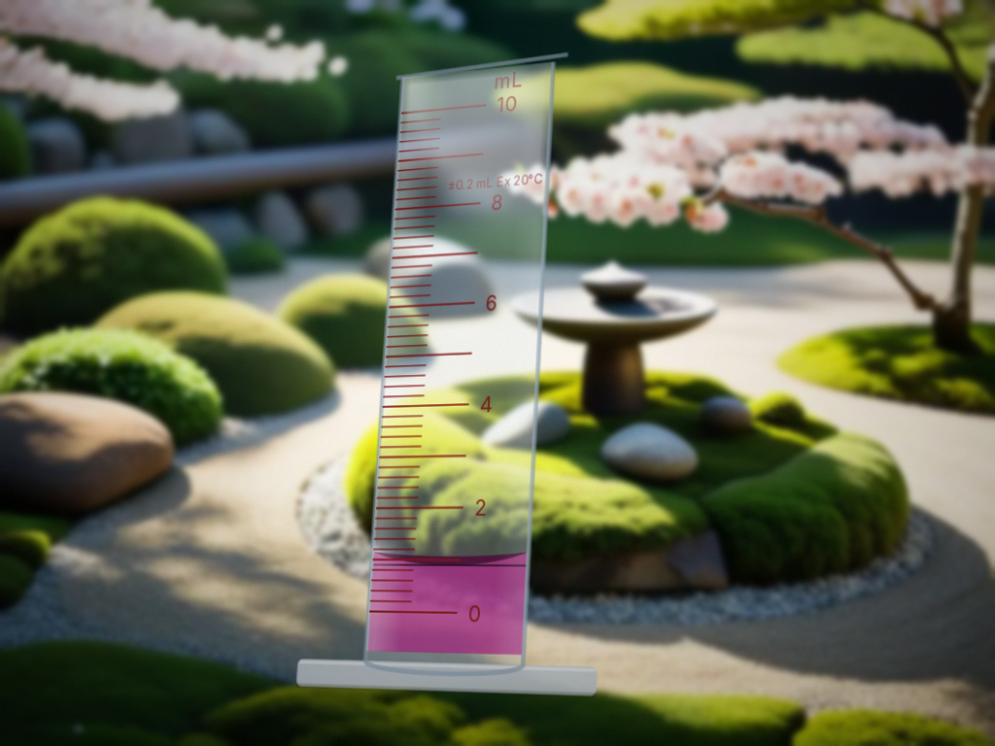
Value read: 0.9 mL
